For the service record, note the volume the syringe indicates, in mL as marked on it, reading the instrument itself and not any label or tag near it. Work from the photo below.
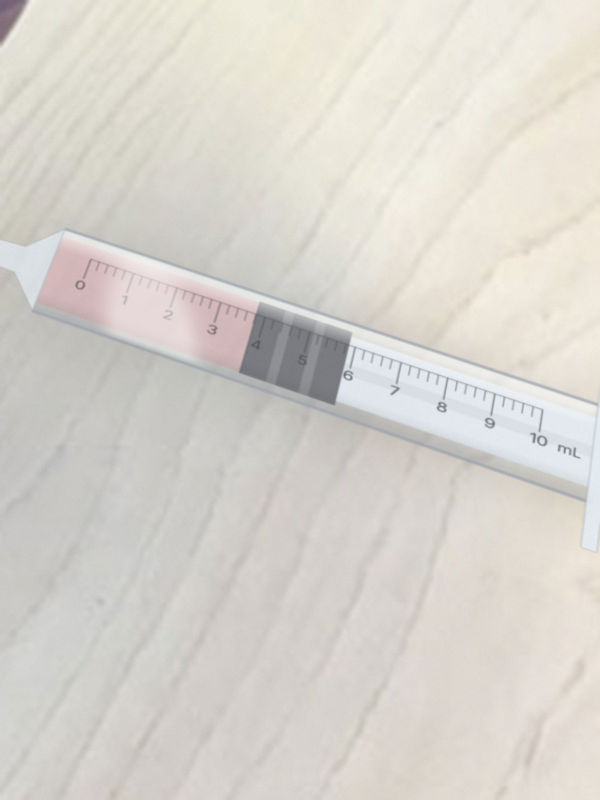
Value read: 3.8 mL
